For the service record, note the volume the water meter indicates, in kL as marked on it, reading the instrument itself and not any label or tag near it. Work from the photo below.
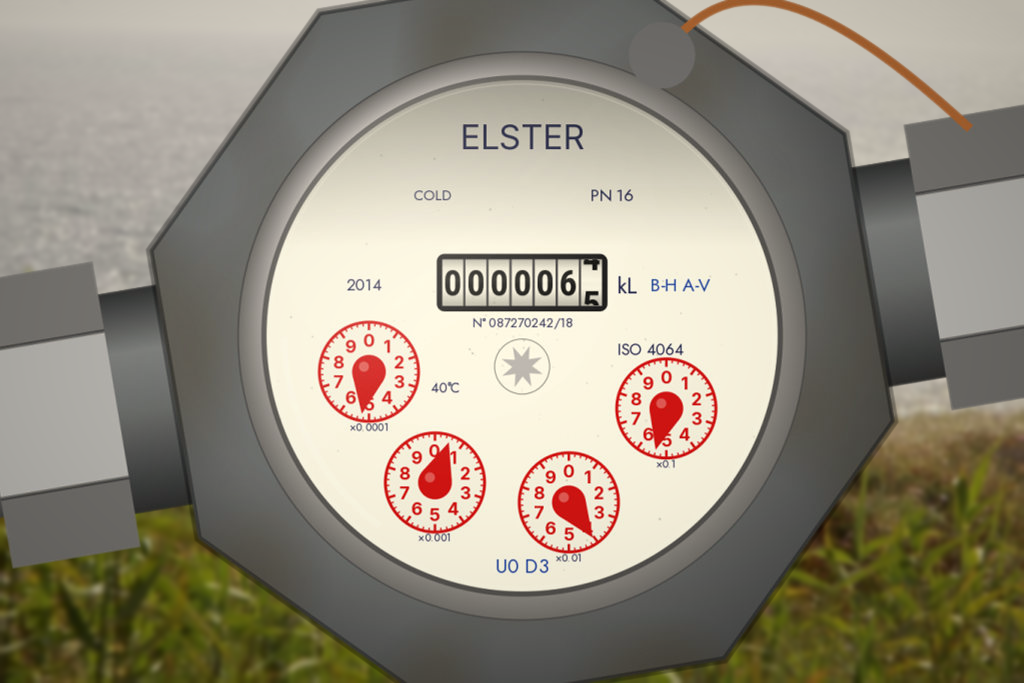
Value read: 64.5405 kL
